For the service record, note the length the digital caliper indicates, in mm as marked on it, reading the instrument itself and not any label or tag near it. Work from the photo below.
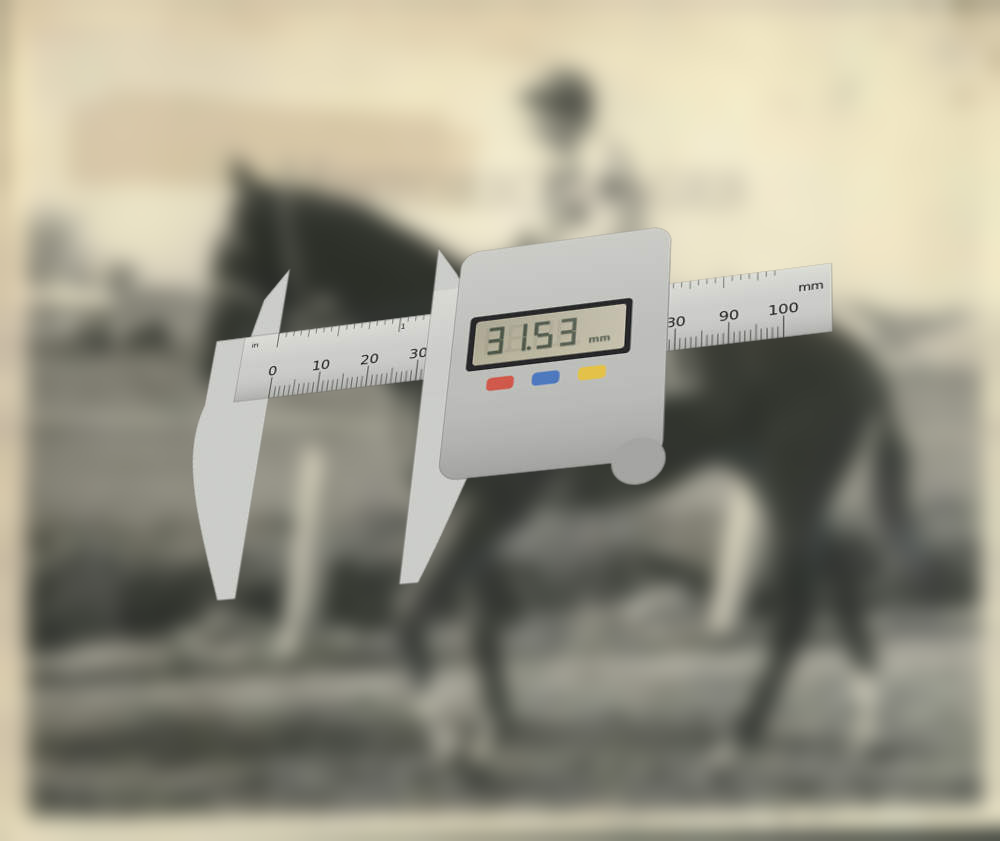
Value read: 31.53 mm
